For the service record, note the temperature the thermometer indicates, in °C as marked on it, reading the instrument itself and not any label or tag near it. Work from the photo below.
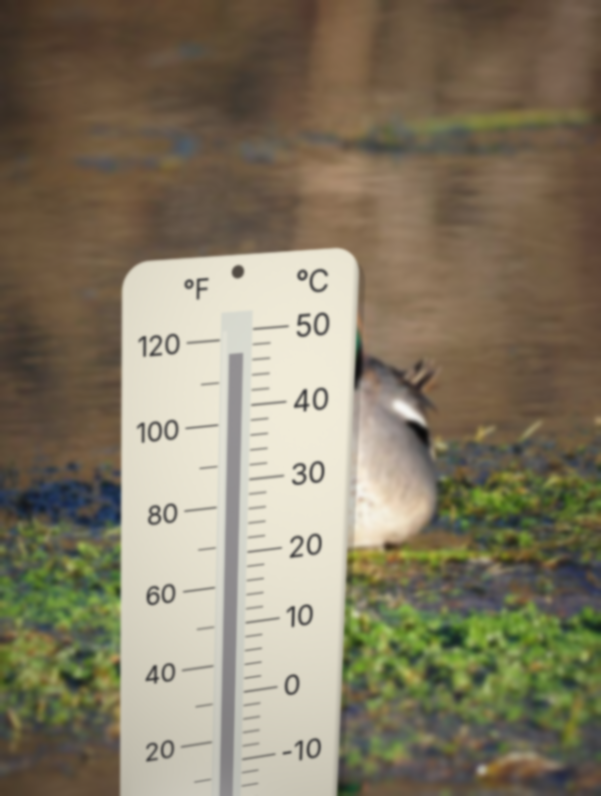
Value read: 47 °C
